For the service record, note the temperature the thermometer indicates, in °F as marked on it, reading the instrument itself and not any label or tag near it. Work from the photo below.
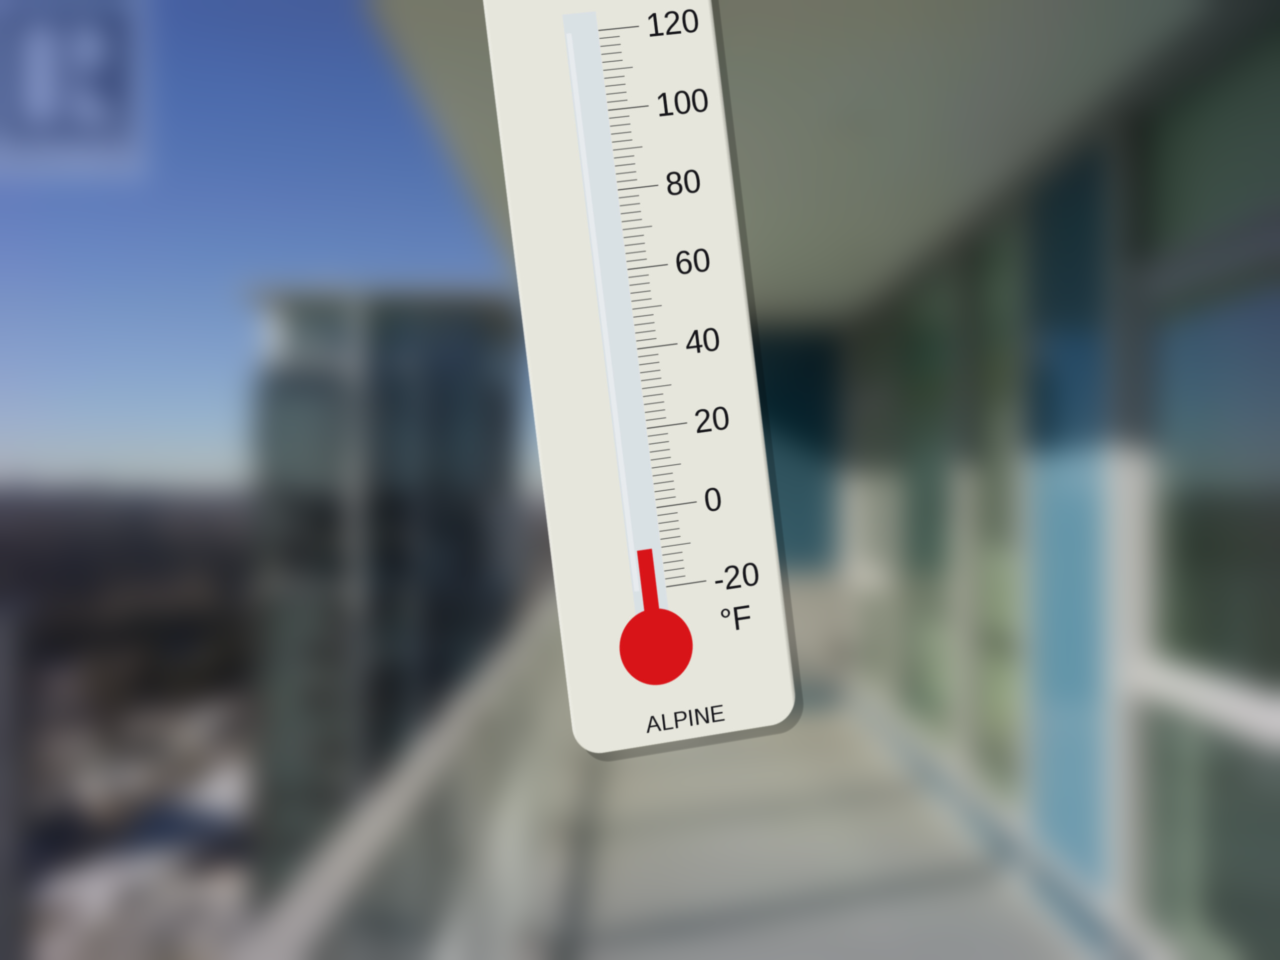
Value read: -10 °F
